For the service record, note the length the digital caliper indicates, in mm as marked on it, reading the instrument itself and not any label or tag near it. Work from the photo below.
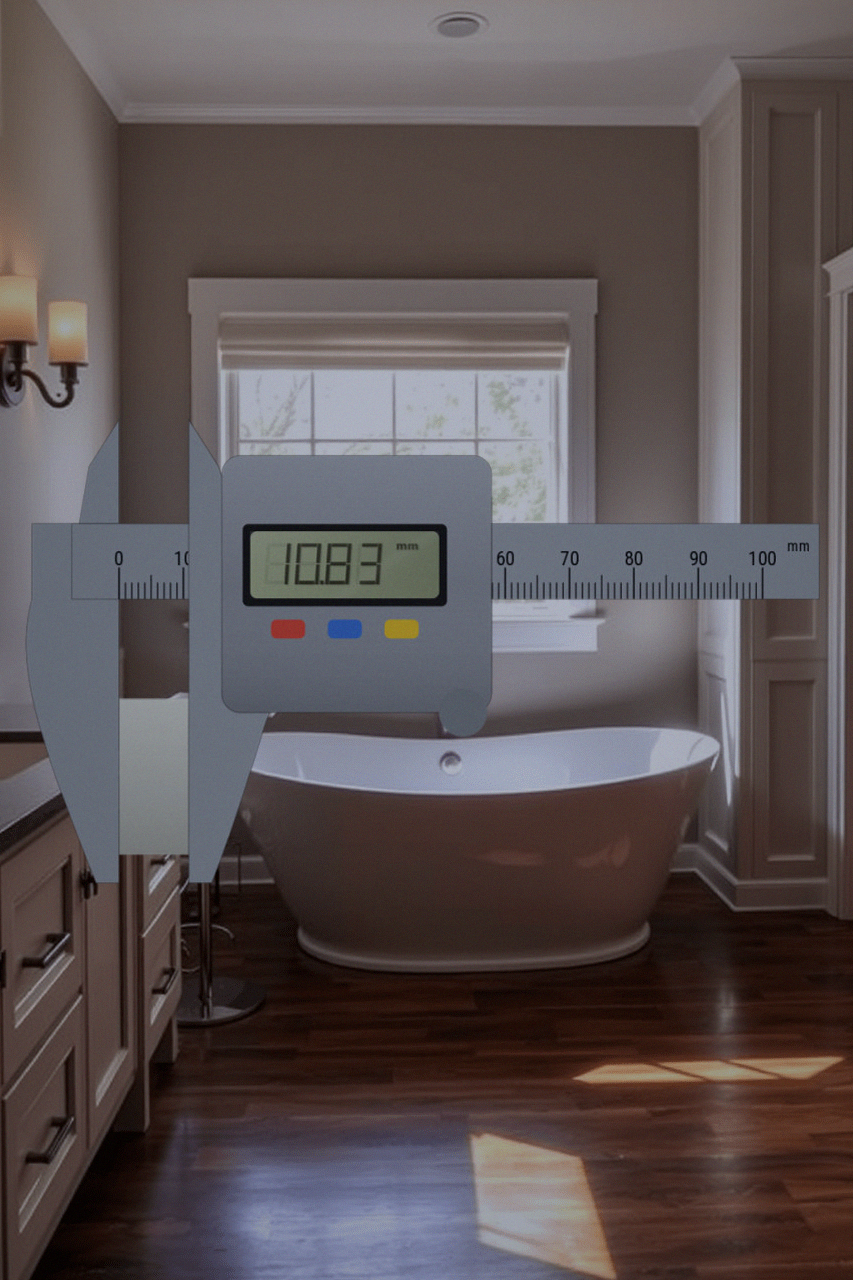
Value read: 10.83 mm
